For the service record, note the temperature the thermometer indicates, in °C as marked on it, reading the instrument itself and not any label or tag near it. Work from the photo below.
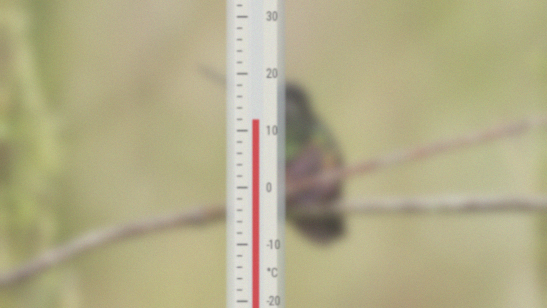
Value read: 12 °C
